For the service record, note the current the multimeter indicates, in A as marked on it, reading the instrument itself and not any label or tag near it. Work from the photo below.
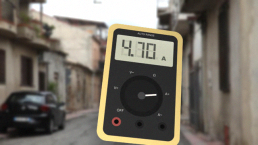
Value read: 4.70 A
